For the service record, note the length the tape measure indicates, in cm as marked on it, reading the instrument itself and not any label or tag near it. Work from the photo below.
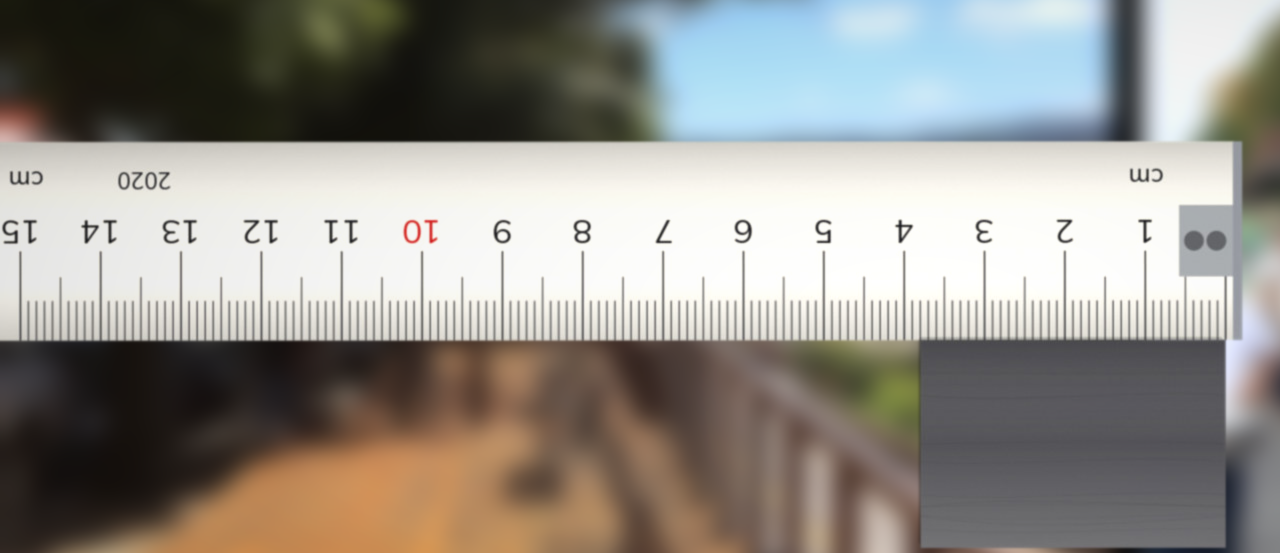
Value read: 3.8 cm
